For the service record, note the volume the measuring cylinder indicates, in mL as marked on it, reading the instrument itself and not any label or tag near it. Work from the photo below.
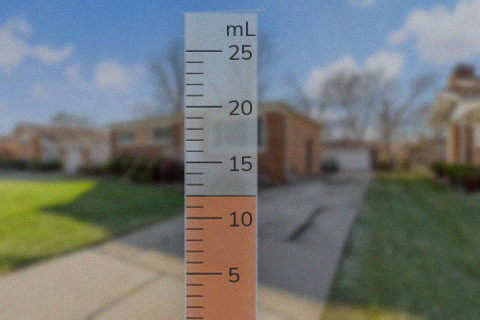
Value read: 12 mL
